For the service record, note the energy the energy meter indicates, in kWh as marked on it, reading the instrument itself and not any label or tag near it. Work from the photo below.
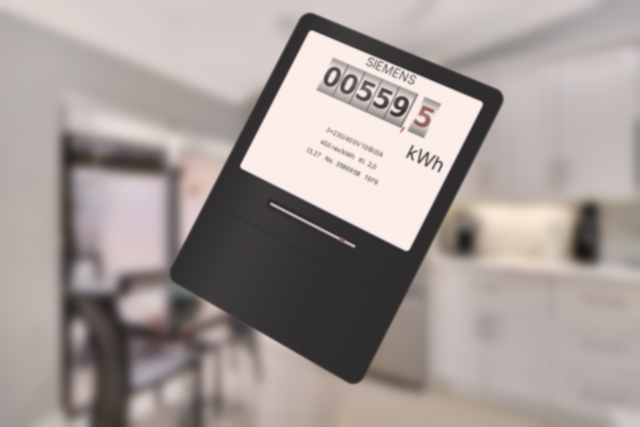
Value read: 559.5 kWh
